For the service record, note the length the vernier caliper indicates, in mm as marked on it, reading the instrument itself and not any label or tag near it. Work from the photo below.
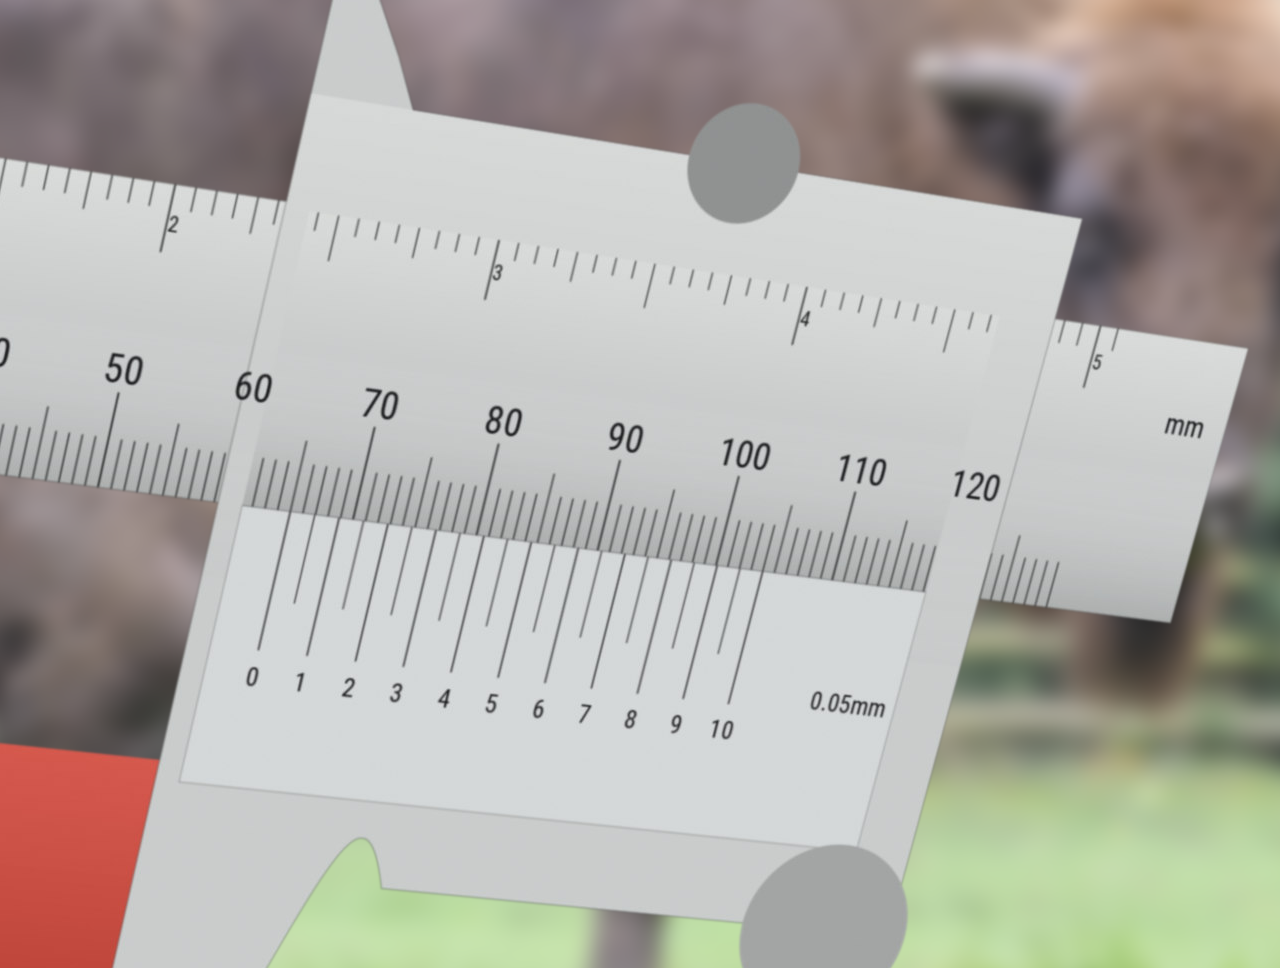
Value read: 65.0 mm
